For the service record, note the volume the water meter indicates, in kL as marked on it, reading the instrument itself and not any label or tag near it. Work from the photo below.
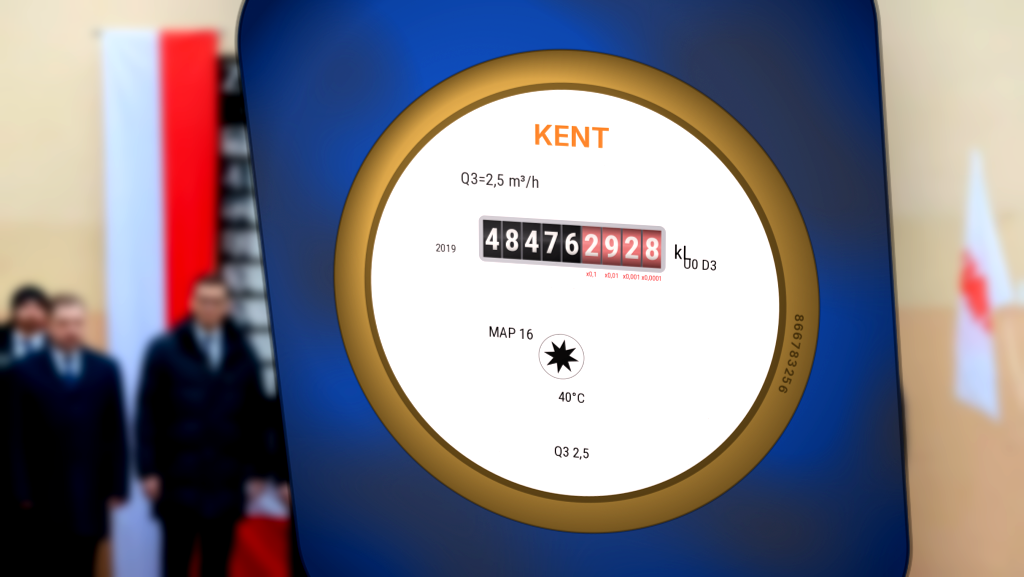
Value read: 48476.2928 kL
